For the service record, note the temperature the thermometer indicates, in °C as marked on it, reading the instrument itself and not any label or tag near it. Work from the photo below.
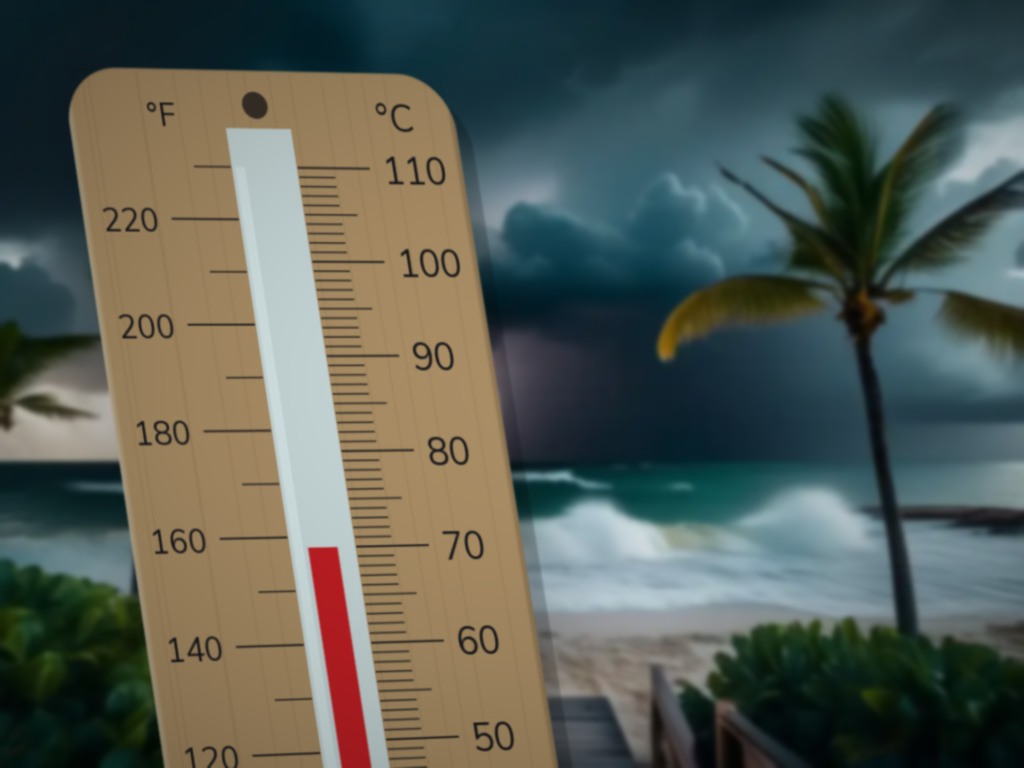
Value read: 70 °C
